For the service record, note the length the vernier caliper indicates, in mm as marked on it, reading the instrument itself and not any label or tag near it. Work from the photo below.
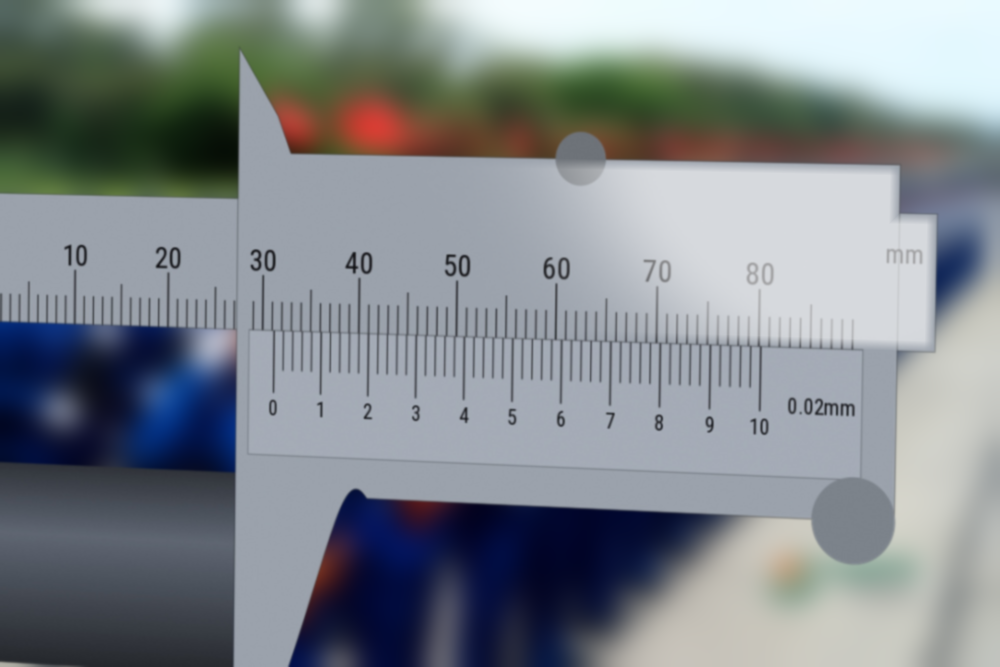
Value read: 31.2 mm
